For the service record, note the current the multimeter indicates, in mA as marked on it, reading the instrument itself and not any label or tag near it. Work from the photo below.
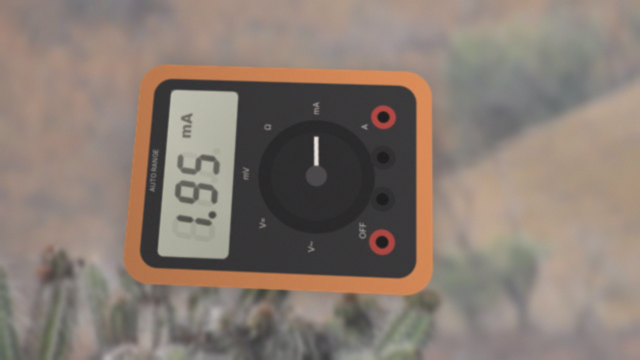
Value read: 1.95 mA
